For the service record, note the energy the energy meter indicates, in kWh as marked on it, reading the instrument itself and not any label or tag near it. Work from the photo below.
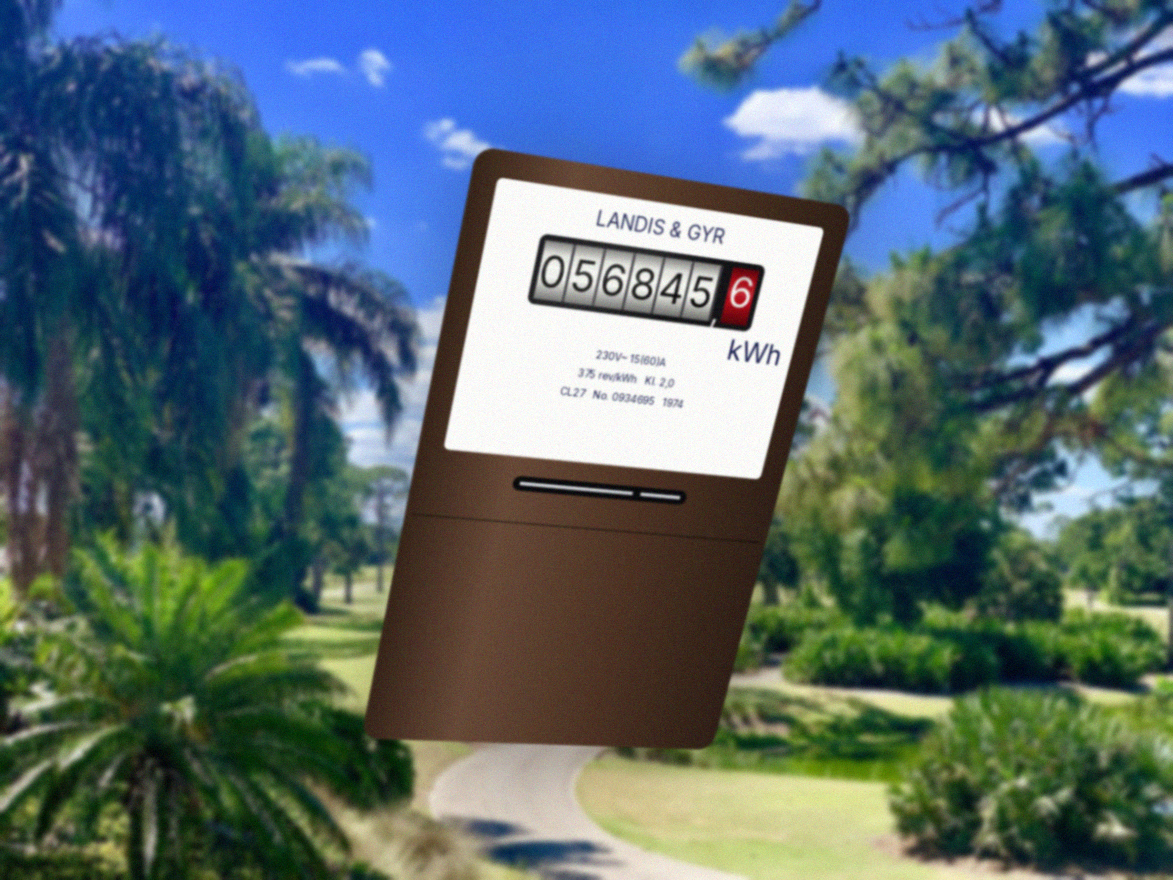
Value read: 56845.6 kWh
